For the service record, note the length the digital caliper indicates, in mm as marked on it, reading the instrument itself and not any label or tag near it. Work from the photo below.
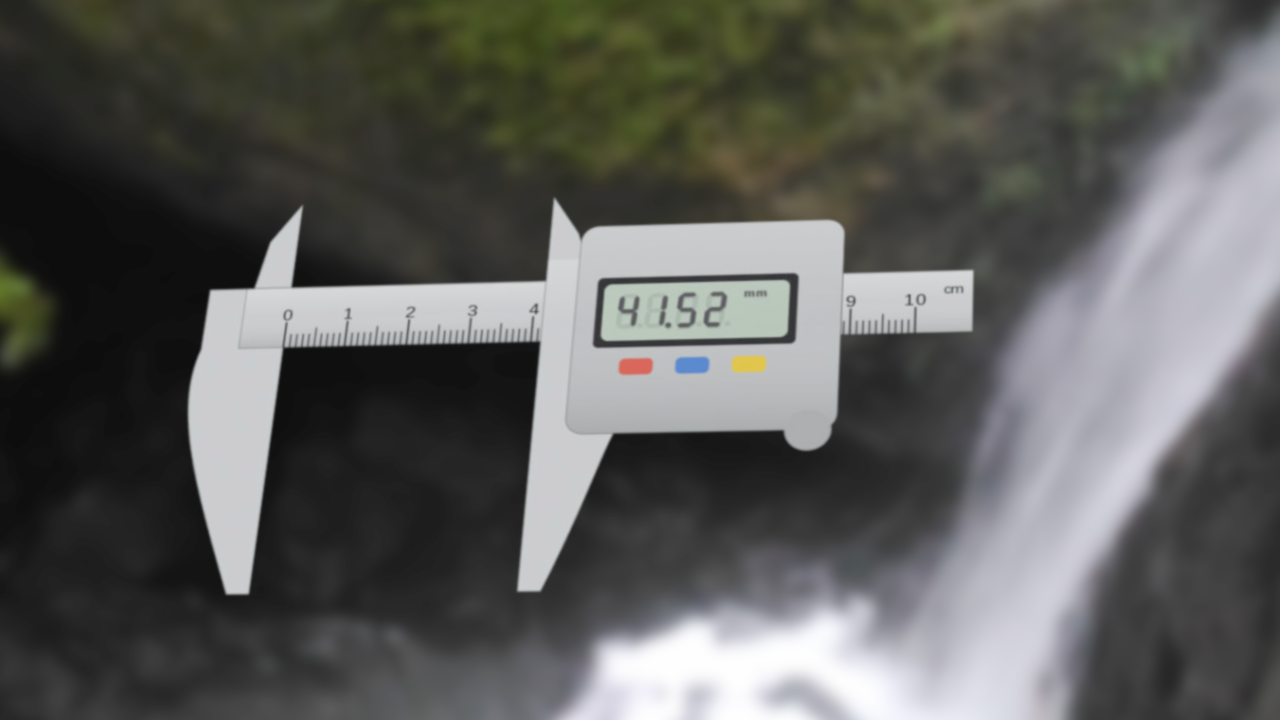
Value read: 41.52 mm
